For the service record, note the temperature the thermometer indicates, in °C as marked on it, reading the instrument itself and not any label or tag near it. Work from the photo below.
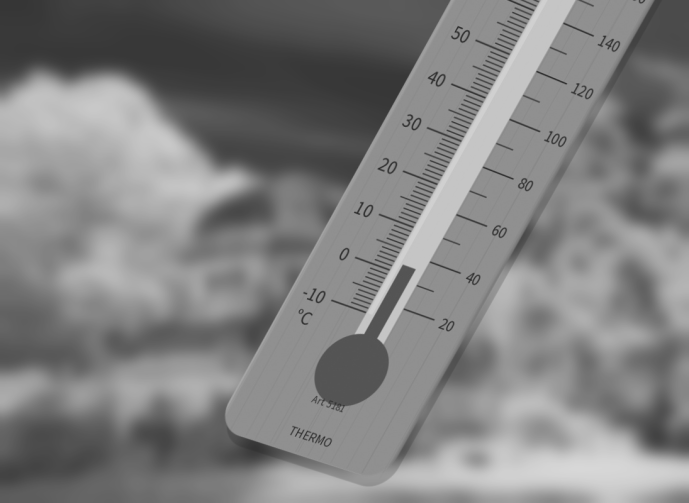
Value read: 2 °C
